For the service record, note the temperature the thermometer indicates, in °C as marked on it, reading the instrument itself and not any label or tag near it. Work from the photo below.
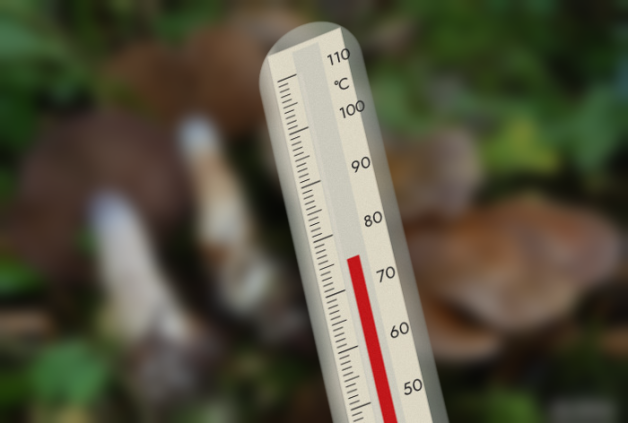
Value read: 75 °C
